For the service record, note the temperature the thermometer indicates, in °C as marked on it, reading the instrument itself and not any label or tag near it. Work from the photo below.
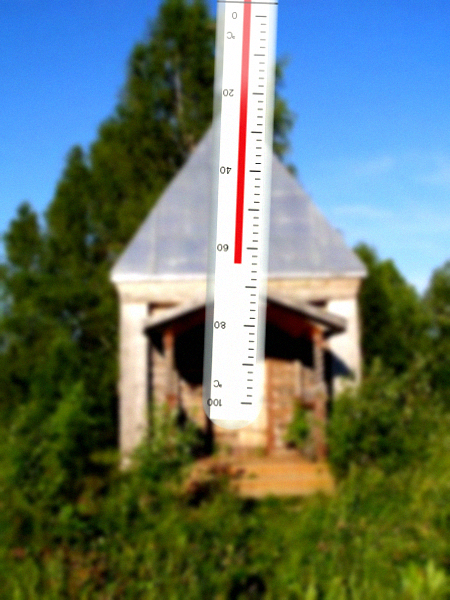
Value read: 64 °C
